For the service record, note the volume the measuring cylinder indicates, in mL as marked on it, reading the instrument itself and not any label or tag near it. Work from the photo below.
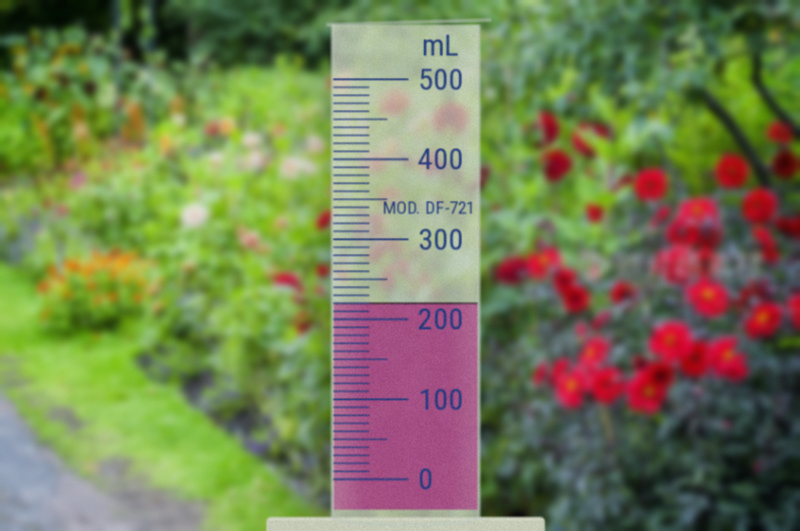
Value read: 220 mL
